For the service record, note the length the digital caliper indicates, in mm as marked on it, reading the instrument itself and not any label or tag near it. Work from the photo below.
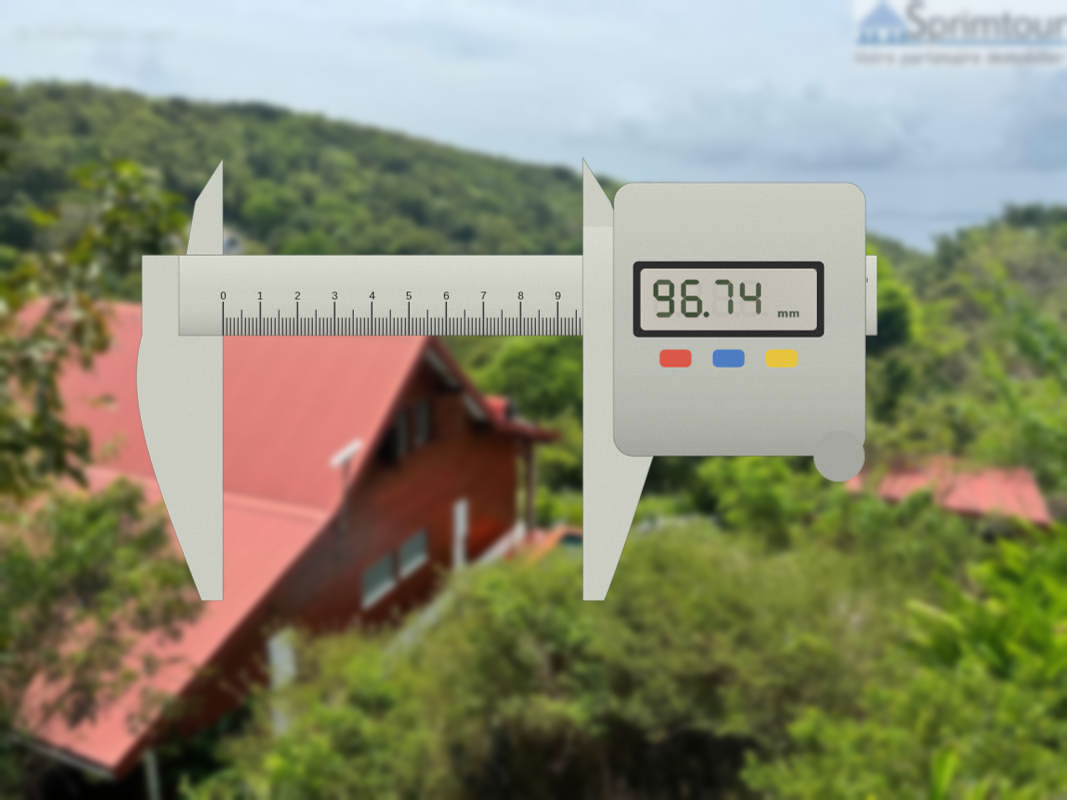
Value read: 96.74 mm
